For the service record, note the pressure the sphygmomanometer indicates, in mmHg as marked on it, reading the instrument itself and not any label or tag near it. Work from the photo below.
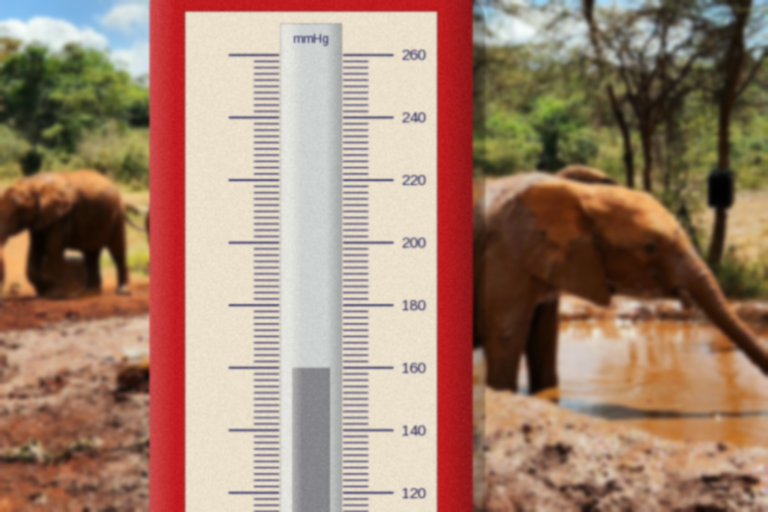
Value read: 160 mmHg
